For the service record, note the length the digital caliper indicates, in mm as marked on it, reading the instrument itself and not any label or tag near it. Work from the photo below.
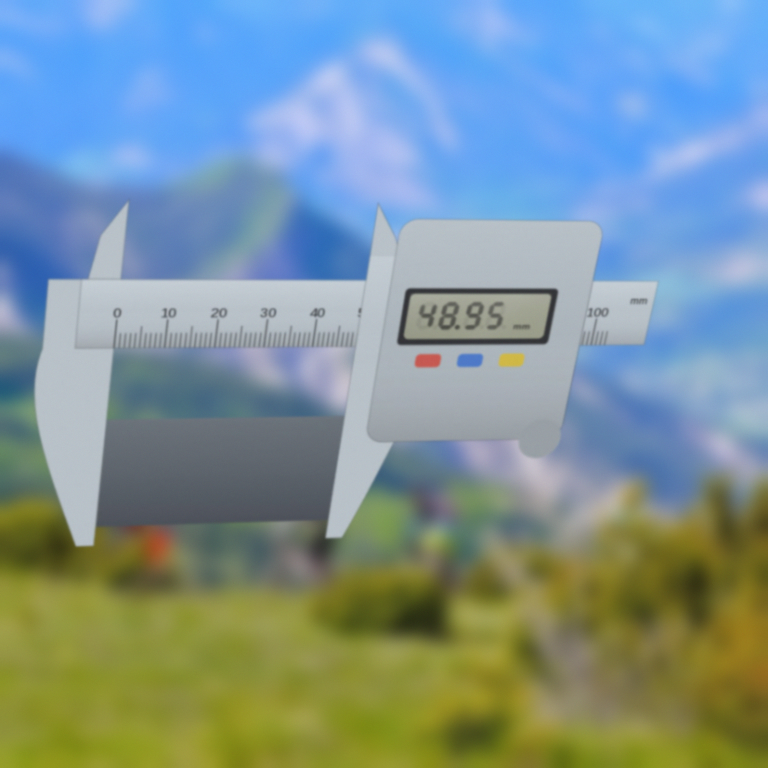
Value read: 48.95 mm
